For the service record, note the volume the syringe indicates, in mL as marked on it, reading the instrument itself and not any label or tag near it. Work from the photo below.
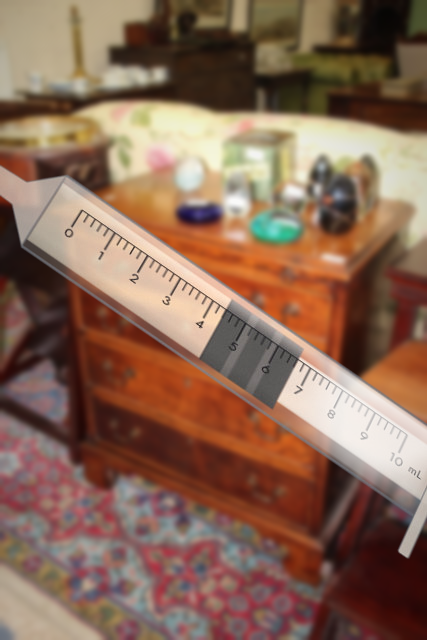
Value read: 4.4 mL
